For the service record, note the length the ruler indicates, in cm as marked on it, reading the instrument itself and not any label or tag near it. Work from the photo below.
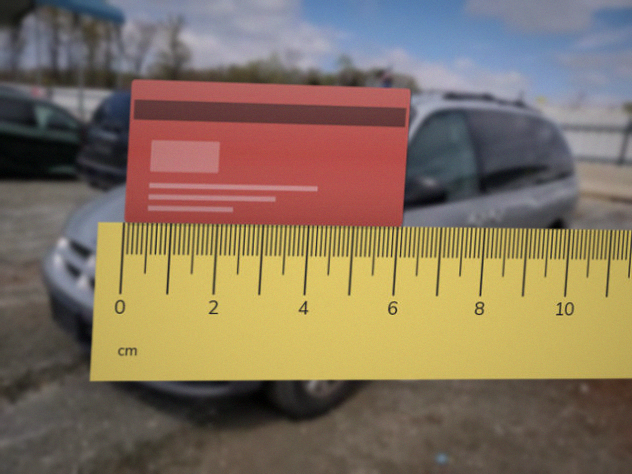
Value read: 6.1 cm
